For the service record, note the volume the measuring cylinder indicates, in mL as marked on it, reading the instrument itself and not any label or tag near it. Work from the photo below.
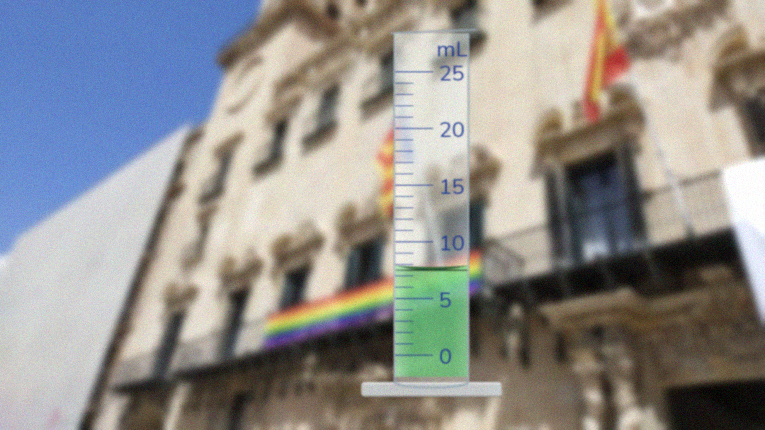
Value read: 7.5 mL
